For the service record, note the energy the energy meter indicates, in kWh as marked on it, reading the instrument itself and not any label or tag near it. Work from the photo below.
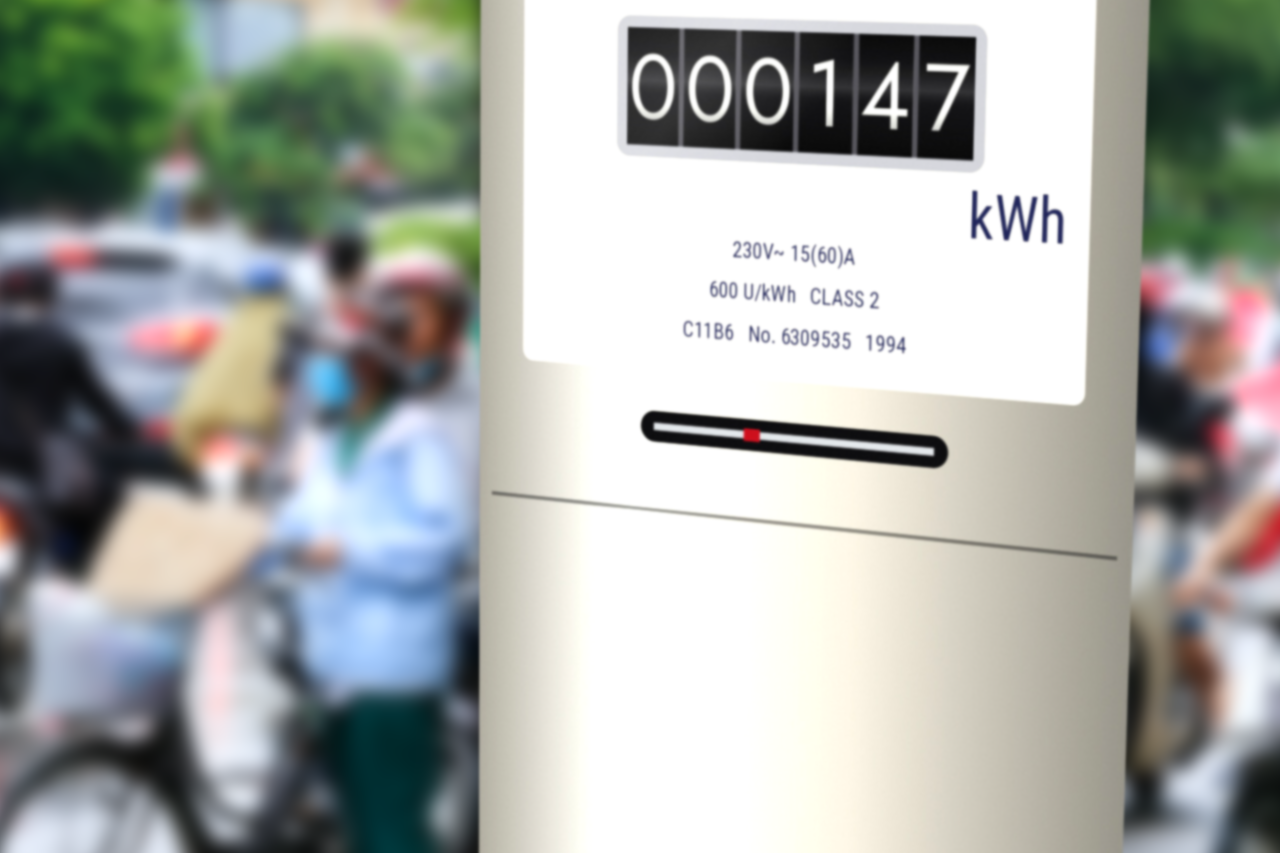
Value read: 147 kWh
